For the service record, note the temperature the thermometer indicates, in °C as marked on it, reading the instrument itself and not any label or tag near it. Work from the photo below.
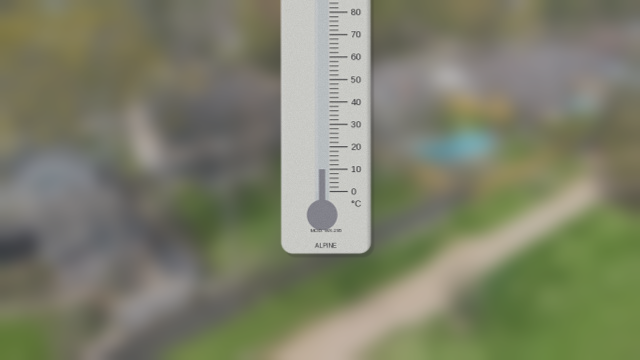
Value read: 10 °C
